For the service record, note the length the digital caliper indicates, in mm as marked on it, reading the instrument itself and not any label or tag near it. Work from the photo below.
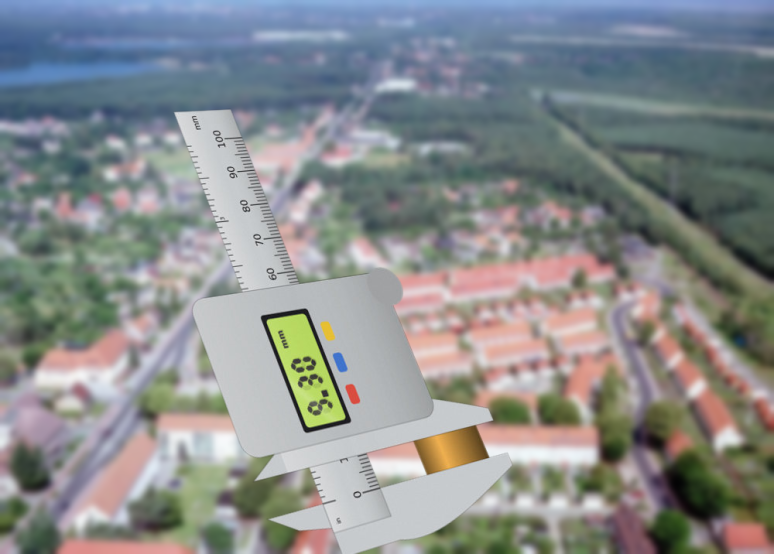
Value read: 9.30 mm
